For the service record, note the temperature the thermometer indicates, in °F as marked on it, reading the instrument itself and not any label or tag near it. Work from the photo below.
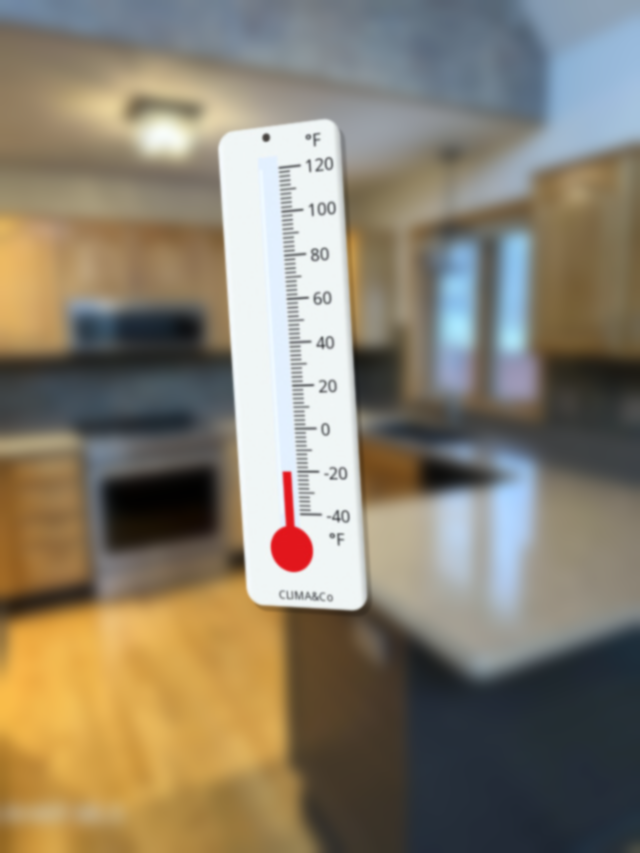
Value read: -20 °F
